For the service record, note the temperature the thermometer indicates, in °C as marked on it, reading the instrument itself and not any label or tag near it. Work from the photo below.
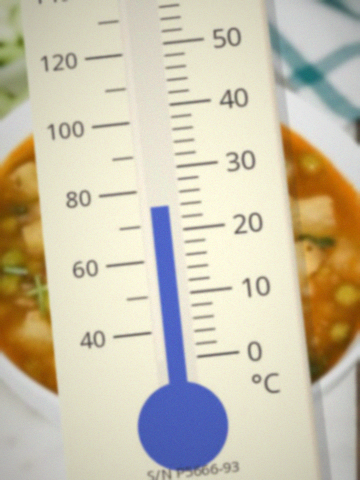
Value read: 24 °C
